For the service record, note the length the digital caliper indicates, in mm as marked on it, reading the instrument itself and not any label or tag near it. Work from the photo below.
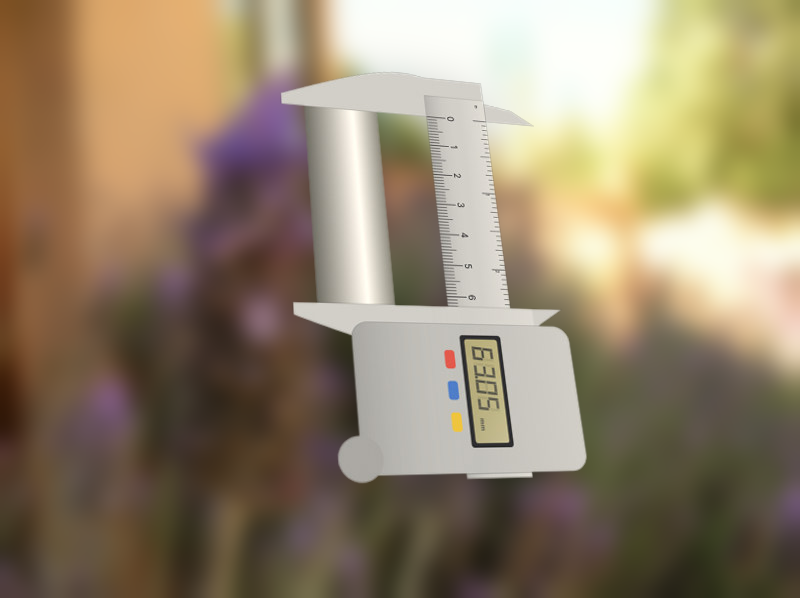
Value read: 63.05 mm
